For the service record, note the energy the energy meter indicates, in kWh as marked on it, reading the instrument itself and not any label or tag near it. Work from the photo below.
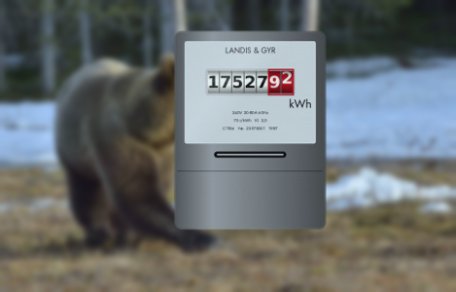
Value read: 17527.92 kWh
